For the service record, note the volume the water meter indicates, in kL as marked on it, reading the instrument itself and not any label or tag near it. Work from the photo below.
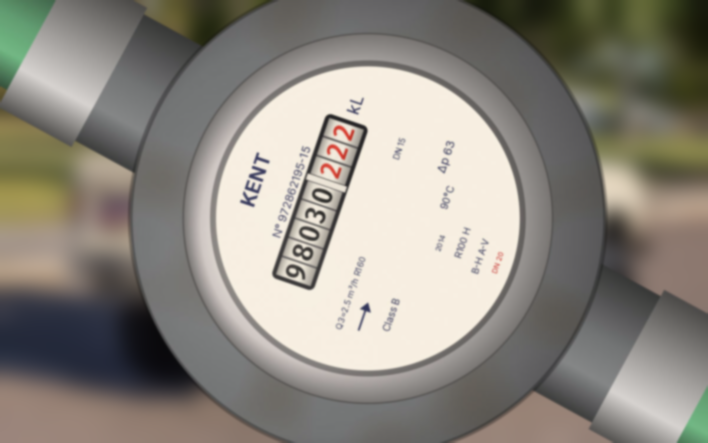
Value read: 98030.222 kL
